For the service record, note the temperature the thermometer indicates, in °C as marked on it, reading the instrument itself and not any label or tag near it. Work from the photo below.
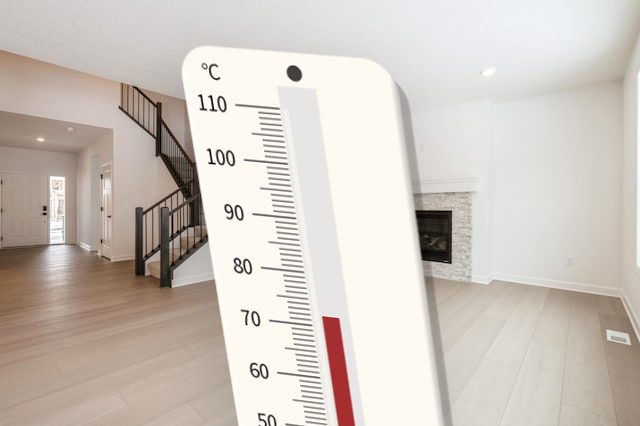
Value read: 72 °C
